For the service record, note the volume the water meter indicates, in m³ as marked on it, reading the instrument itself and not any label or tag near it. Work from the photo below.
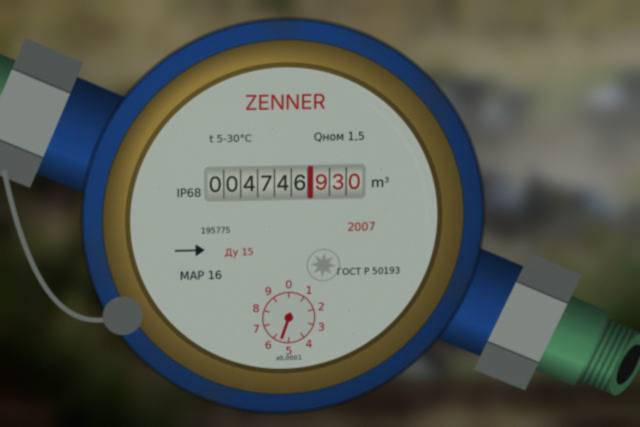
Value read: 4746.9305 m³
